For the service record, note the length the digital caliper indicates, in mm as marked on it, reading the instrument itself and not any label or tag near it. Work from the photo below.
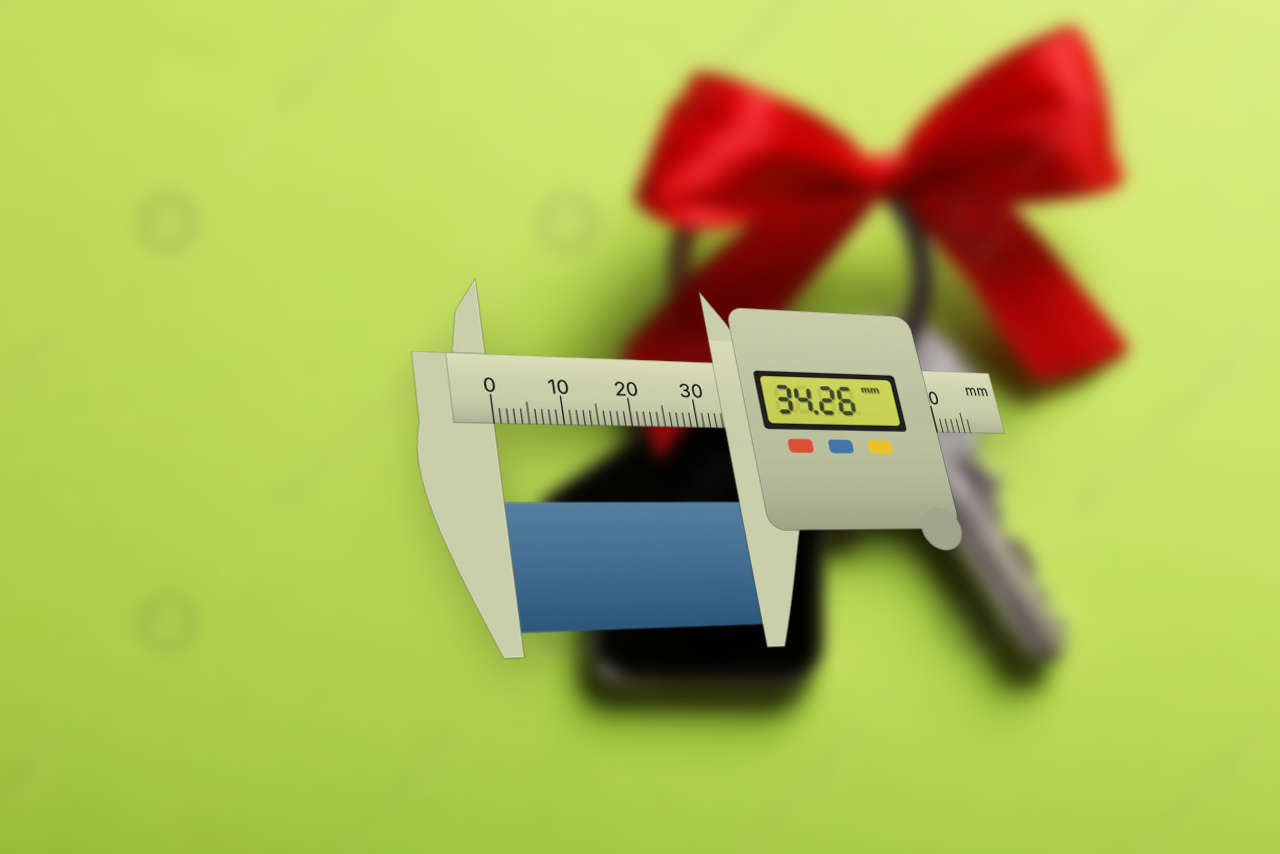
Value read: 34.26 mm
